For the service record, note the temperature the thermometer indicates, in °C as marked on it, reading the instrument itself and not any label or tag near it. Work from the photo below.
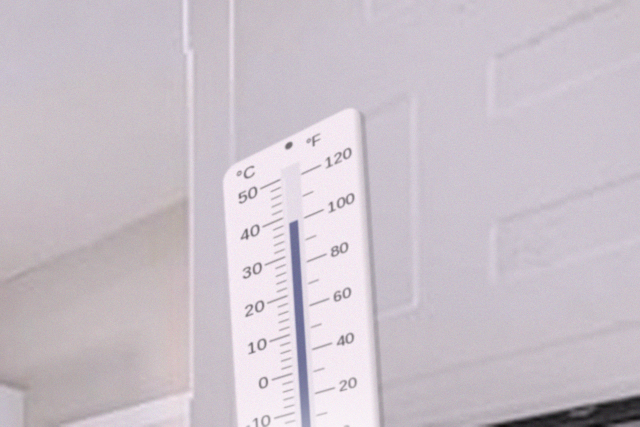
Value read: 38 °C
